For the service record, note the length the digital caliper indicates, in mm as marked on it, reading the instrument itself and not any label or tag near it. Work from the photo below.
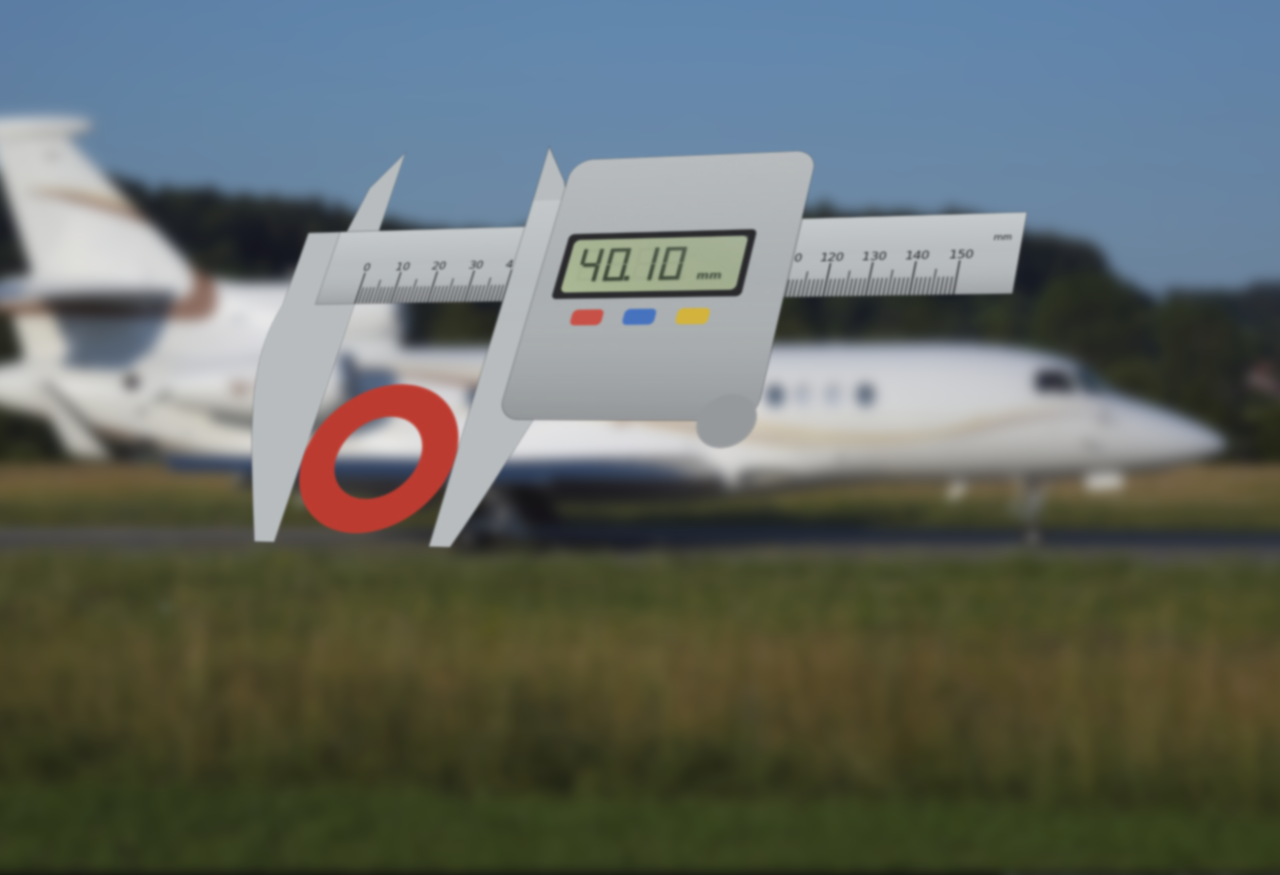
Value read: 40.10 mm
